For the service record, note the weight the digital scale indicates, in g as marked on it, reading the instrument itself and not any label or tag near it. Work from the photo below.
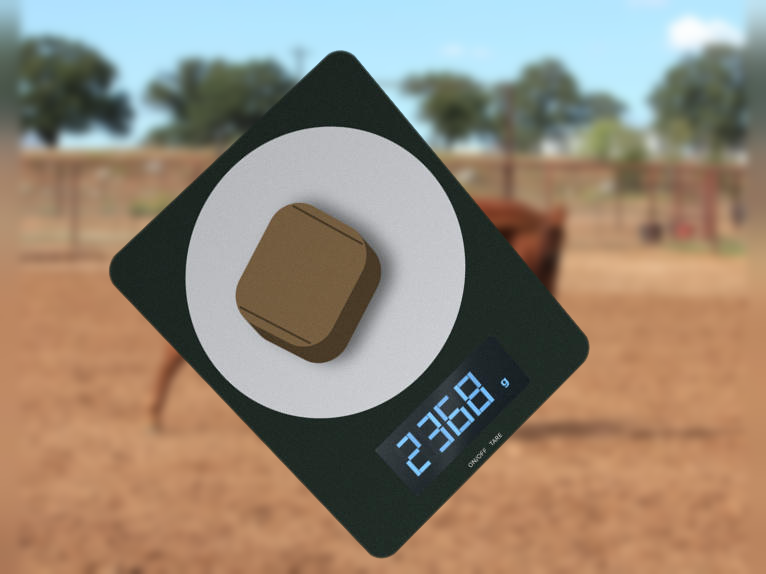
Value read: 2368 g
